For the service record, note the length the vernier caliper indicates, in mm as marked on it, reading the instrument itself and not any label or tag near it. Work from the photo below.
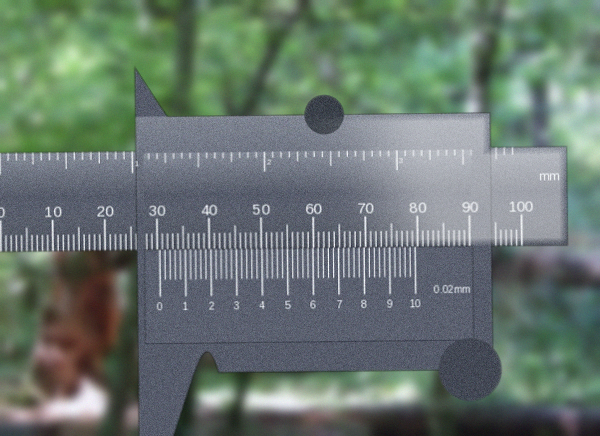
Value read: 30.5 mm
